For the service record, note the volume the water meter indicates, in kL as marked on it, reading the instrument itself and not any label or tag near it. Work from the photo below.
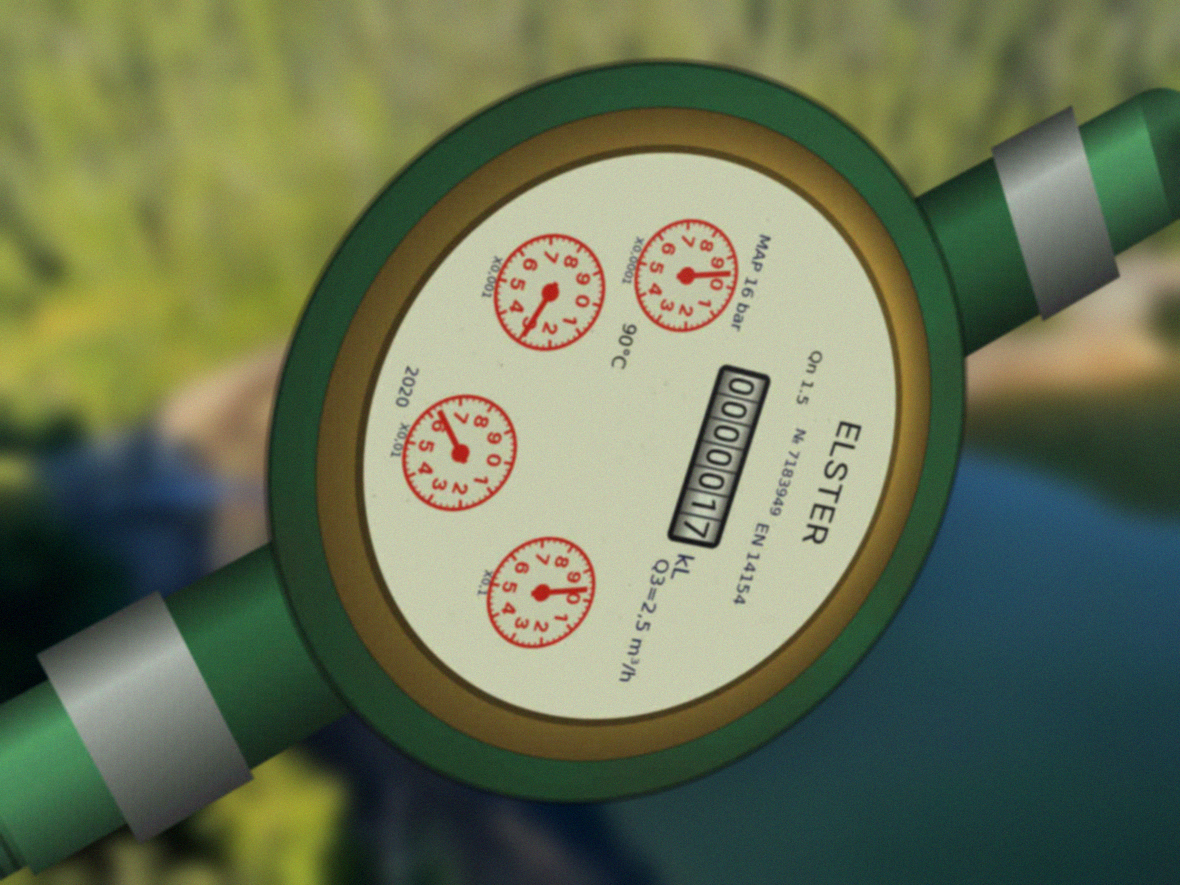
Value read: 16.9629 kL
